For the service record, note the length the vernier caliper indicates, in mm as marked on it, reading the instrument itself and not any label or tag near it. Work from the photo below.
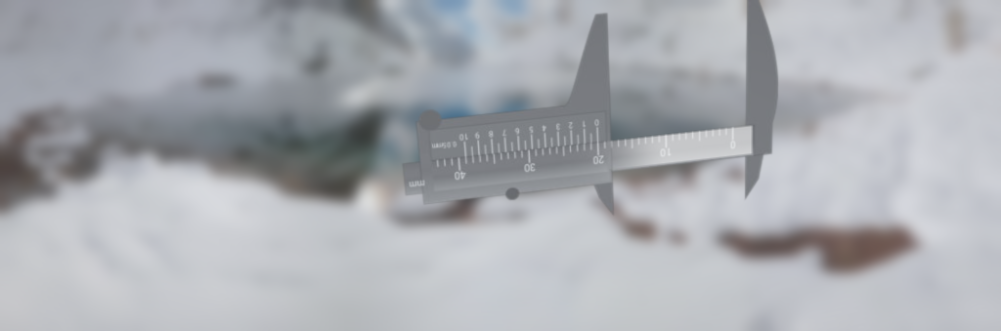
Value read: 20.0 mm
